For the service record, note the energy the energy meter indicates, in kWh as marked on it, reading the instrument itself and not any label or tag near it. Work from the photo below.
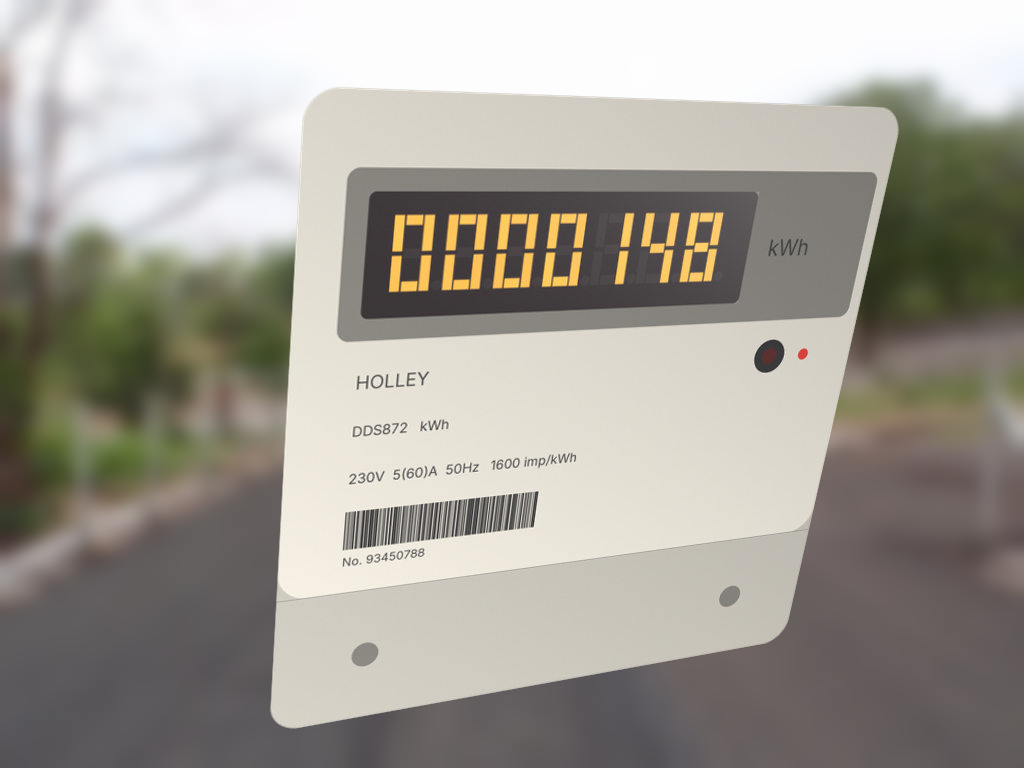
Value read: 148 kWh
